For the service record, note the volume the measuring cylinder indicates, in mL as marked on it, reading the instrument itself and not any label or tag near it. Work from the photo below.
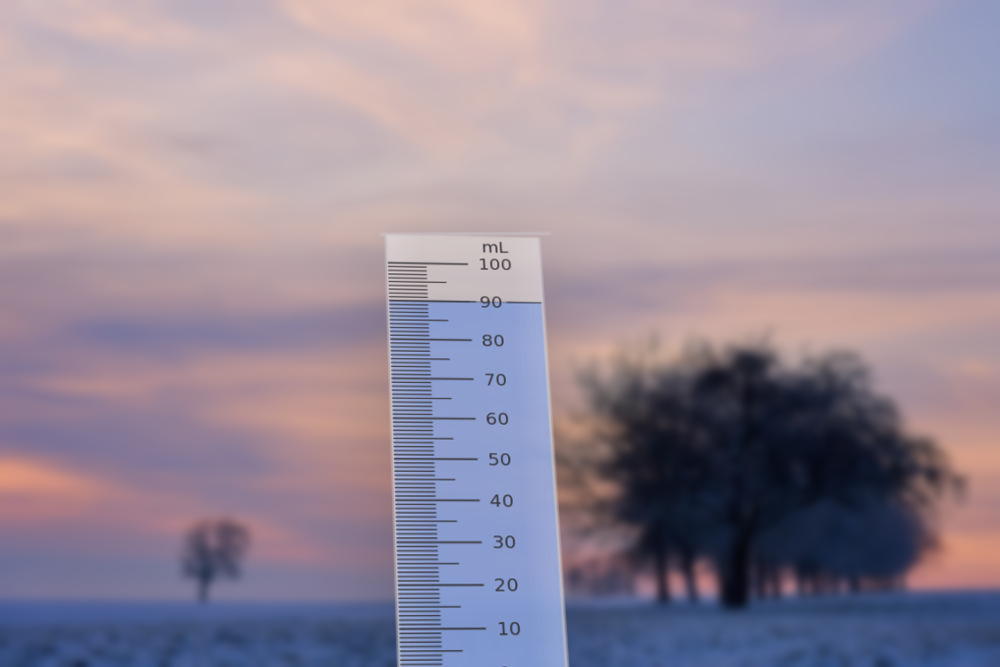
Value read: 90 mL
